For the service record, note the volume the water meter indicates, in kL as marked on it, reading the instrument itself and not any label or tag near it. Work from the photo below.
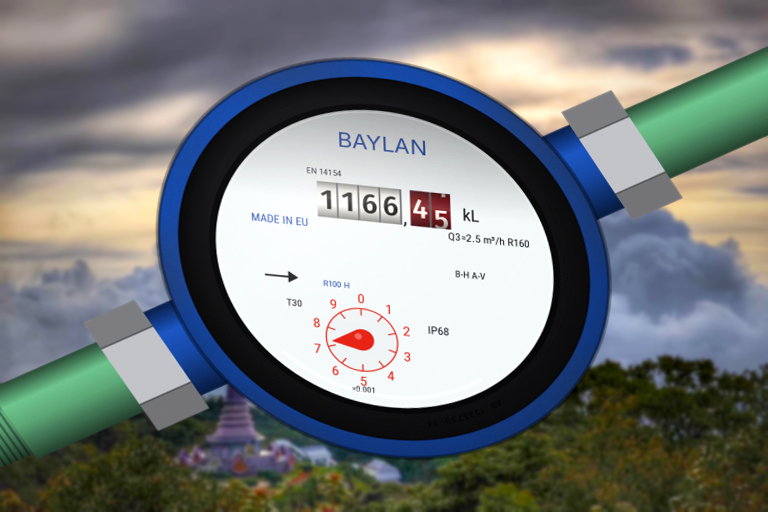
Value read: 1166.447 kL
